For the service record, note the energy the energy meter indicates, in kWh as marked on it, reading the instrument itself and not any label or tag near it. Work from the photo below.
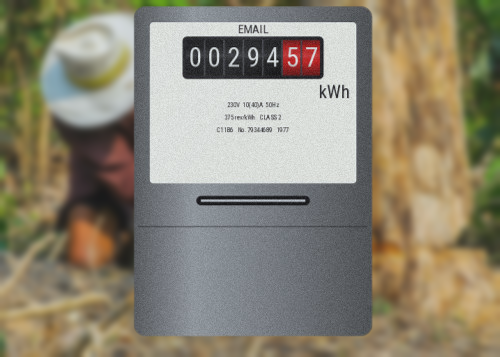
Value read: 294.57 kWh
